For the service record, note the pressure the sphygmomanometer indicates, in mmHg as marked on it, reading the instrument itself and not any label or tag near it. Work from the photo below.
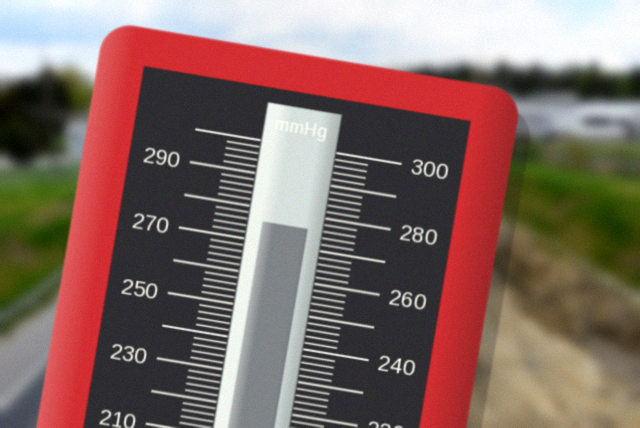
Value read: 276 mmHg
